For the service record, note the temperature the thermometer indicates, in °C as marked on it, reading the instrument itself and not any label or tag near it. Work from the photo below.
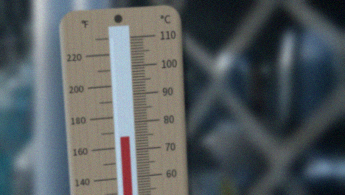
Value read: 75 °C
